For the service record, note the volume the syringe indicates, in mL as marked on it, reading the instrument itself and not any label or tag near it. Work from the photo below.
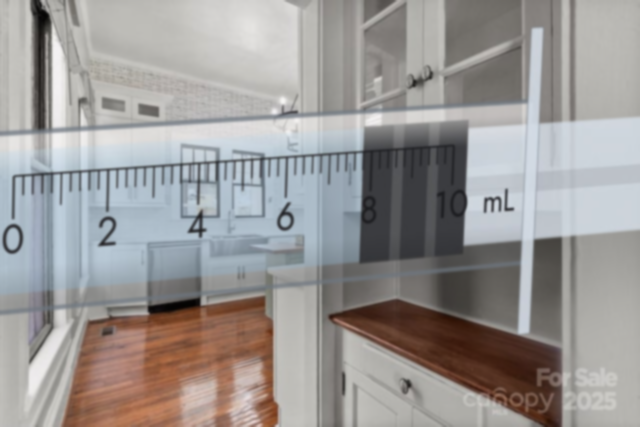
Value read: 7.8 mL
